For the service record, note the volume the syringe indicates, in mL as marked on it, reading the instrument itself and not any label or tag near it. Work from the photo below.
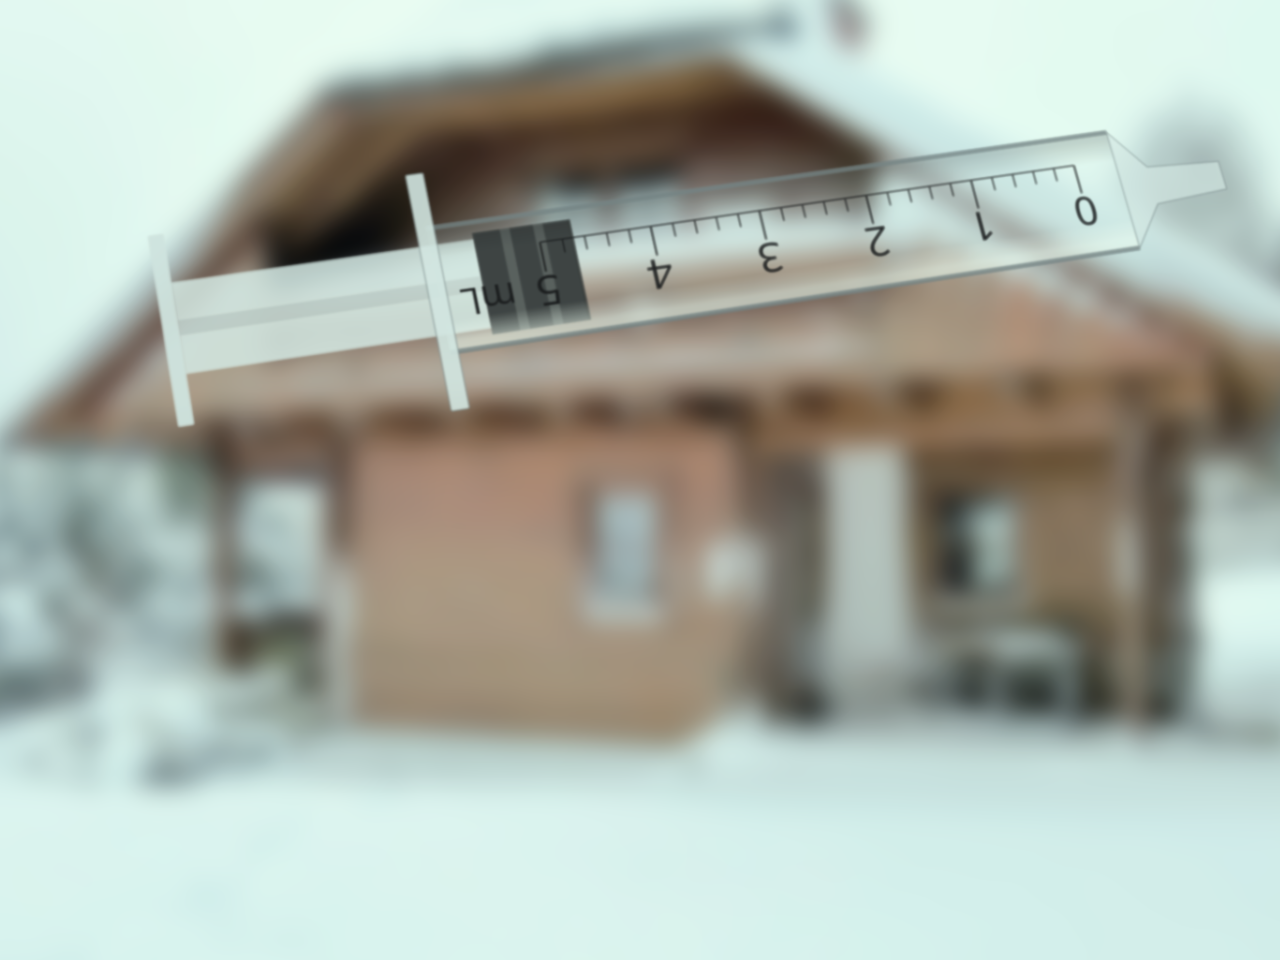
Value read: 4.7 mL
